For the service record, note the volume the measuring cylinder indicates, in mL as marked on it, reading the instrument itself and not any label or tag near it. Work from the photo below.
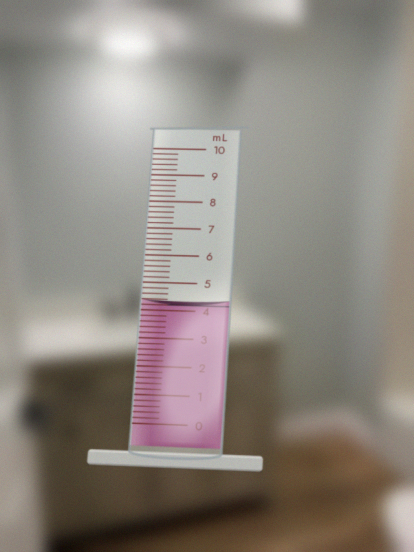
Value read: 4.2 mL
